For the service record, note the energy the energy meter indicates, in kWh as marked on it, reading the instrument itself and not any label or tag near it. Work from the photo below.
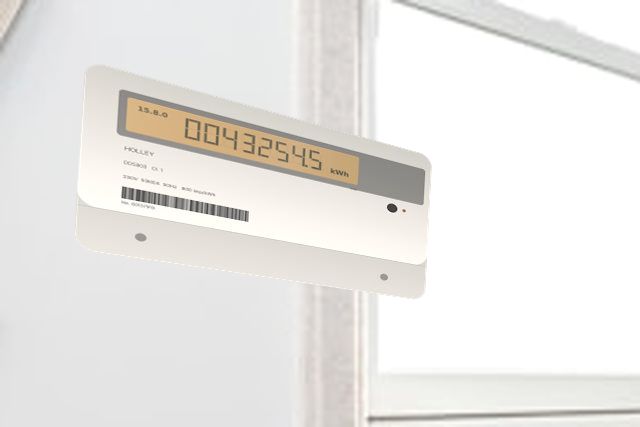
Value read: 43254.5 kWh
